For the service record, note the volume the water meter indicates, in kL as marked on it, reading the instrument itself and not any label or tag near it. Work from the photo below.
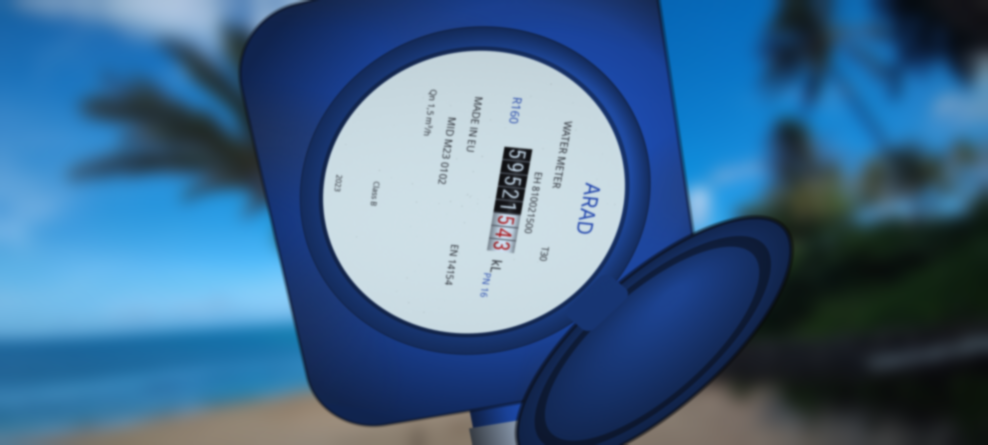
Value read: 59521.543 kL
